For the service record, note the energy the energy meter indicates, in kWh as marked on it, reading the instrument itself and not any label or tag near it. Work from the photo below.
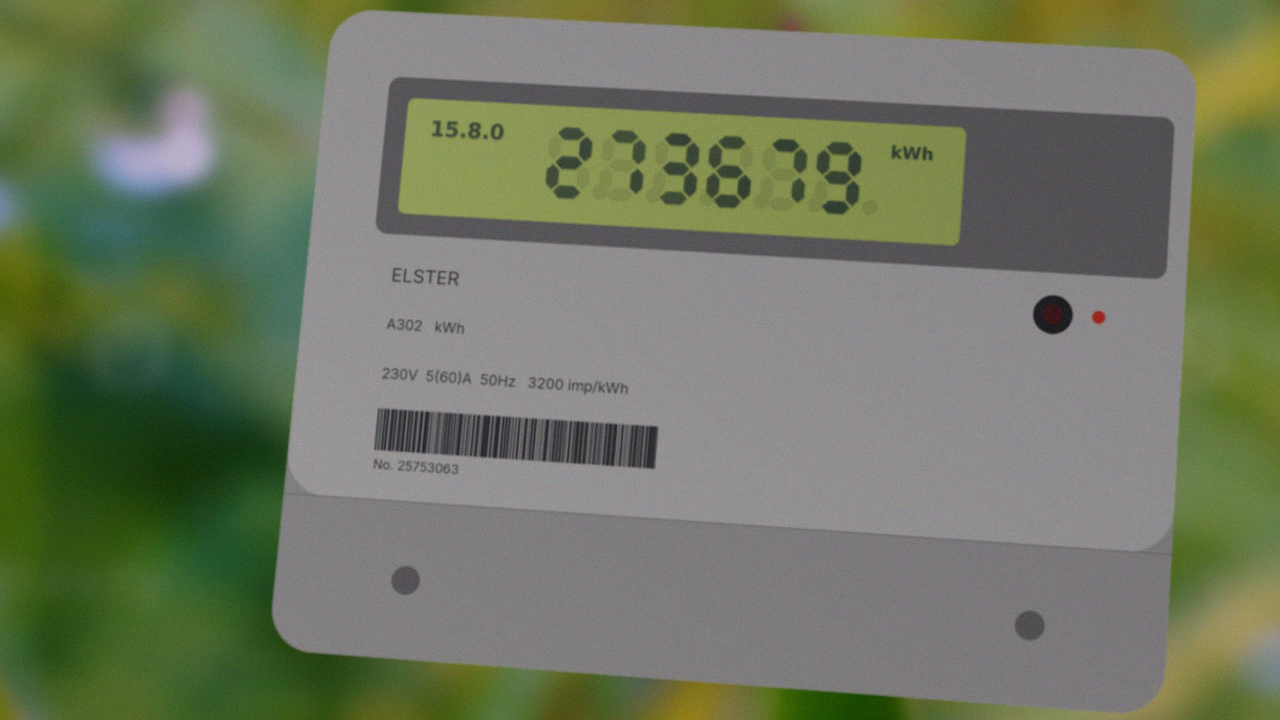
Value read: 273679 kWh
